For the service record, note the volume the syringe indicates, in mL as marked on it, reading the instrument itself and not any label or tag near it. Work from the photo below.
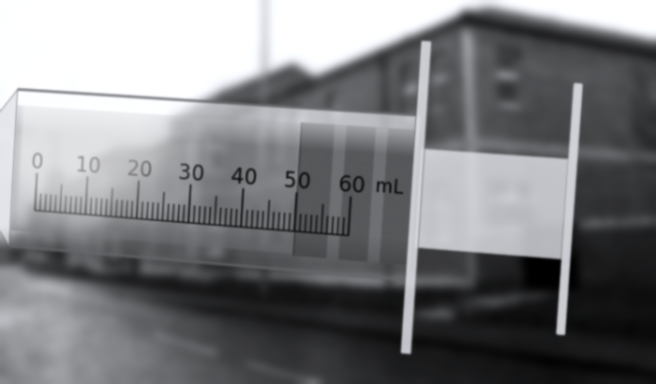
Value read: 50 mL
